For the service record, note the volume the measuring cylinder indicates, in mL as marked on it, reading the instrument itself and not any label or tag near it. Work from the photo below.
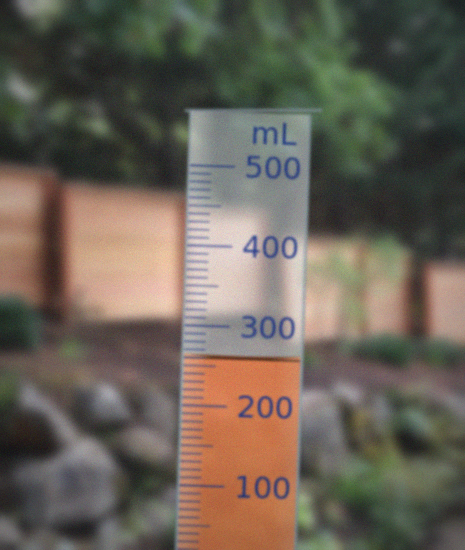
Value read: 260 mL
